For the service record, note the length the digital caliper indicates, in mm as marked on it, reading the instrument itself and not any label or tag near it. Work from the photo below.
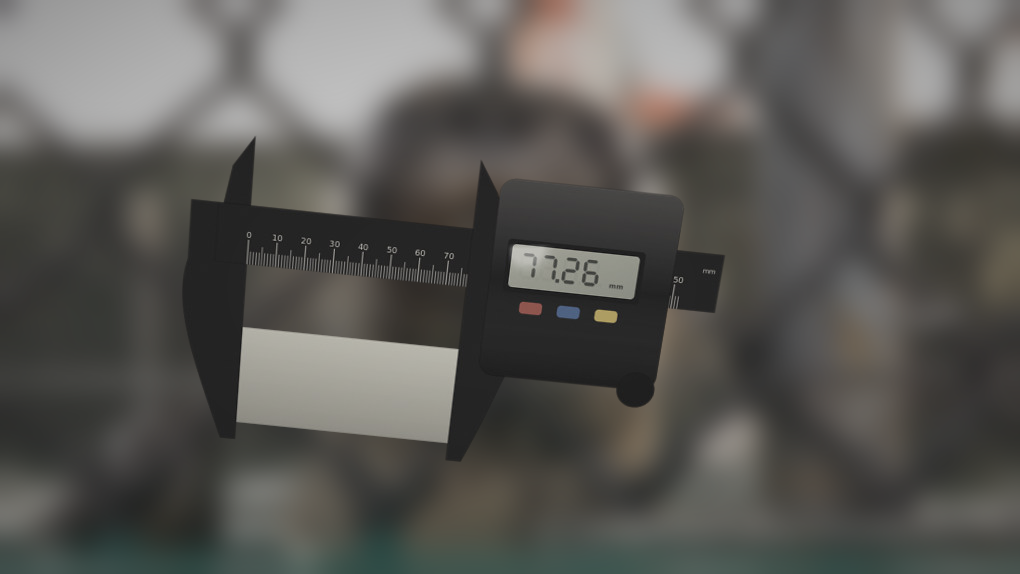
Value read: 77.26 mm
